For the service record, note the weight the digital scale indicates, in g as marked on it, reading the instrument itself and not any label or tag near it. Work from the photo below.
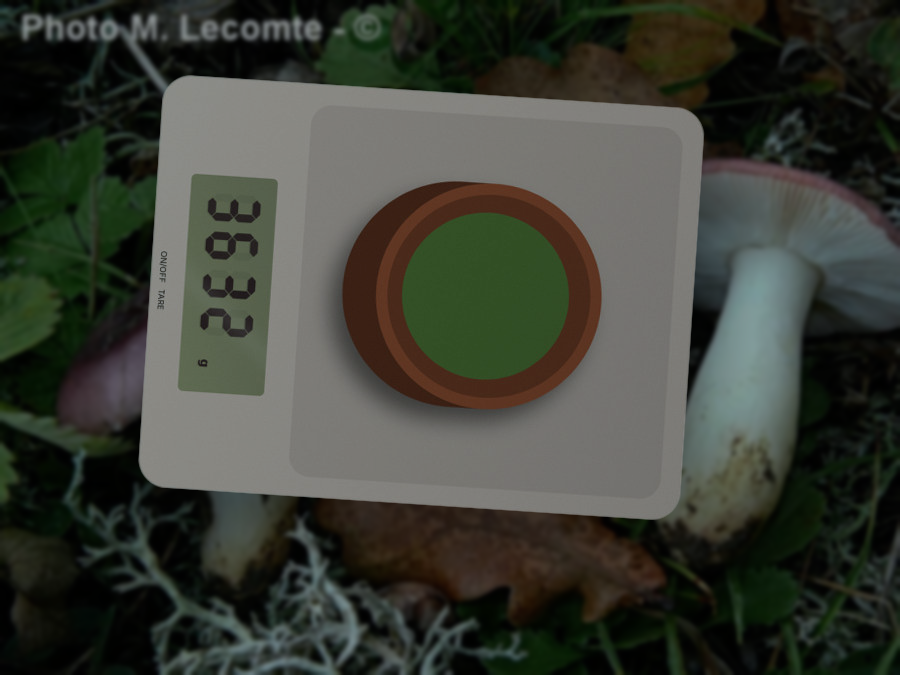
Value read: 3632 g
